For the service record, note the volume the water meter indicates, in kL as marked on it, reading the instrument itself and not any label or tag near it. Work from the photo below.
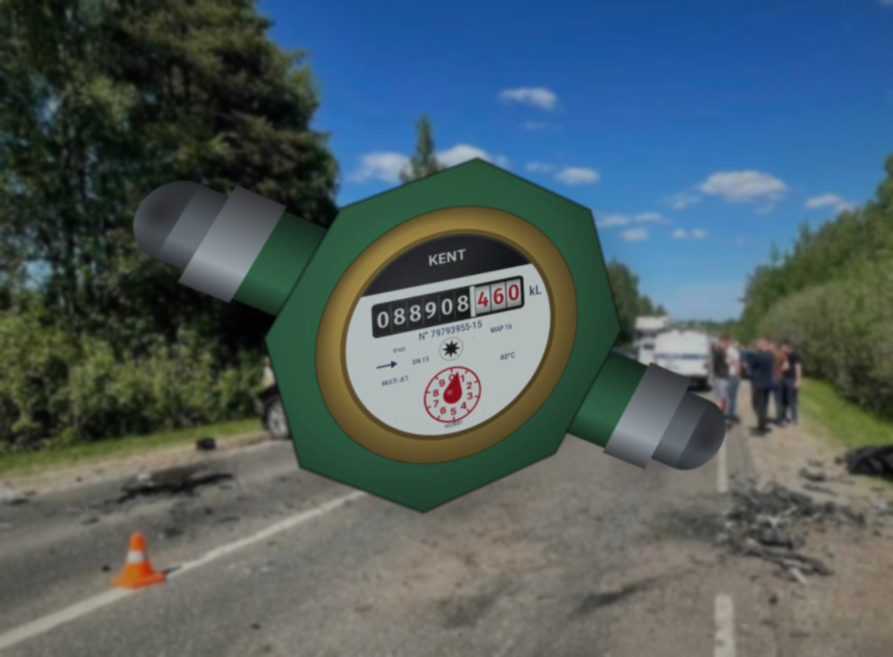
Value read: 88908.4600 kL
